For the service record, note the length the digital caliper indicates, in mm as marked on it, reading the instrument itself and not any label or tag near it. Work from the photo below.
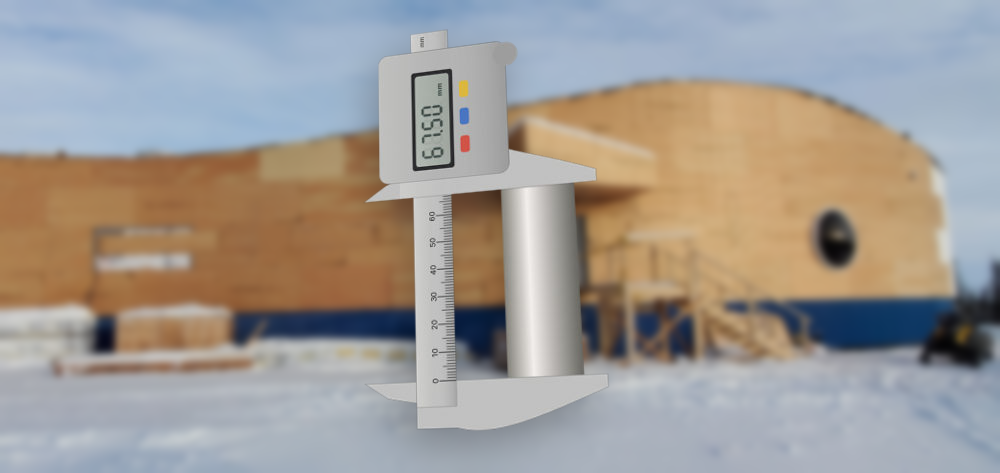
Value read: 67.50 mm
